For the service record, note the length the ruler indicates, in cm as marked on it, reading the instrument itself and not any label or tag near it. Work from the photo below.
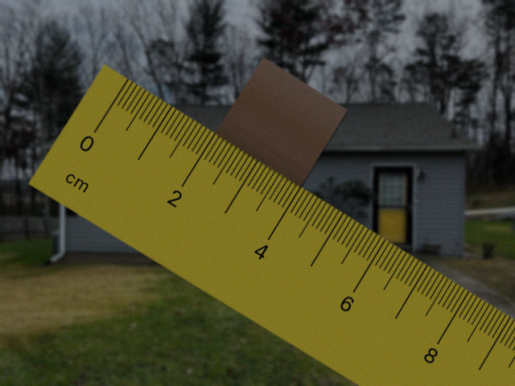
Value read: 2 cm
